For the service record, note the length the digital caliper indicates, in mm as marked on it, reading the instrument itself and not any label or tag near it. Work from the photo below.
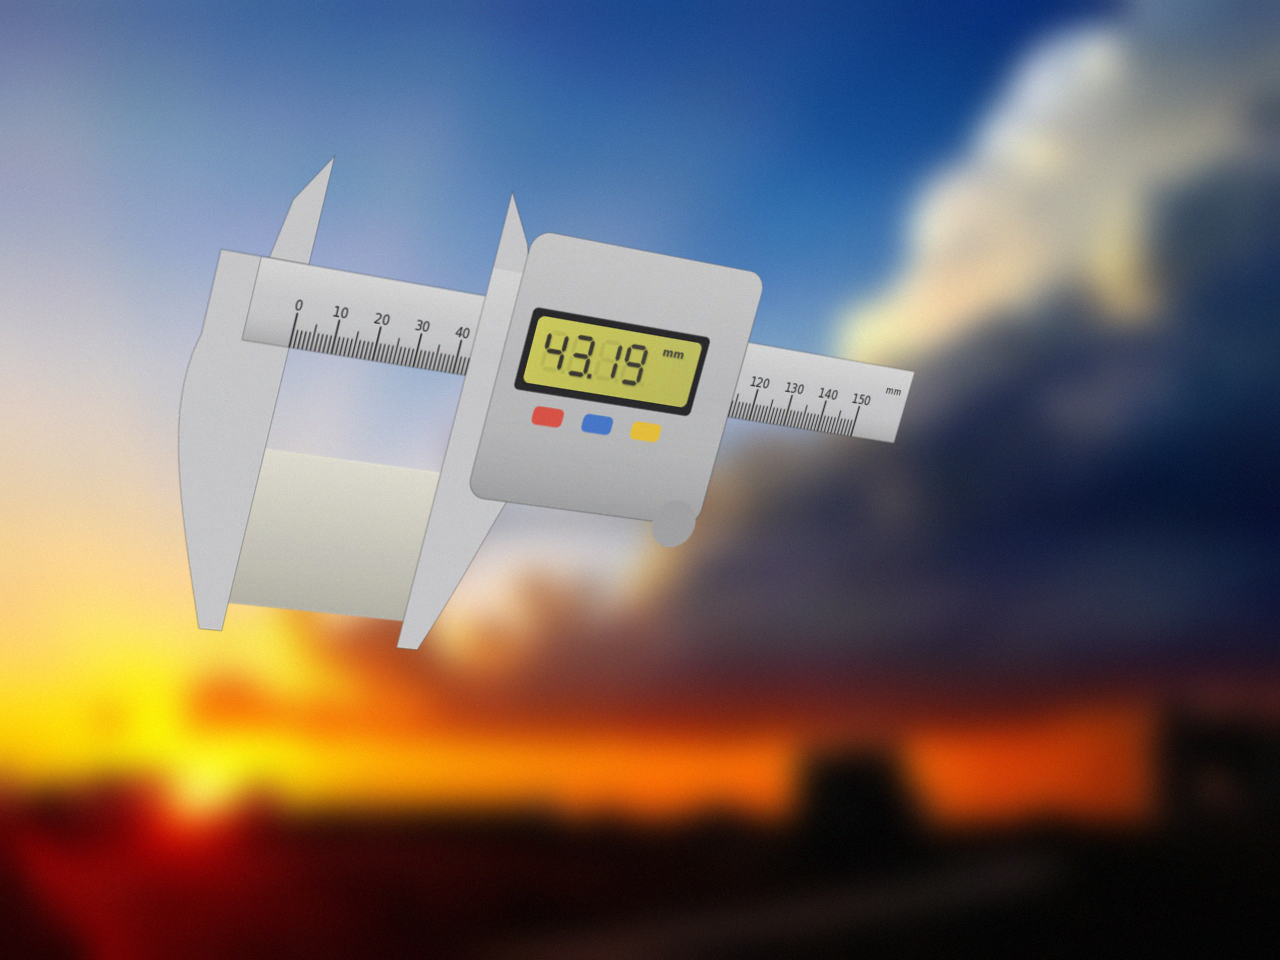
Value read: 43.19 mm
